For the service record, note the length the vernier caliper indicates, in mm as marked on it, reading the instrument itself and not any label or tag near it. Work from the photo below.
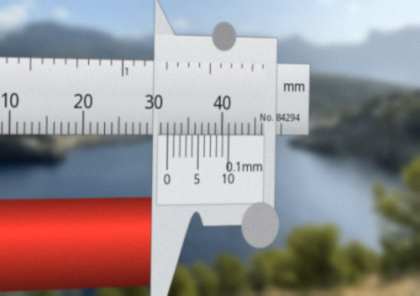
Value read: 32.0 mm
